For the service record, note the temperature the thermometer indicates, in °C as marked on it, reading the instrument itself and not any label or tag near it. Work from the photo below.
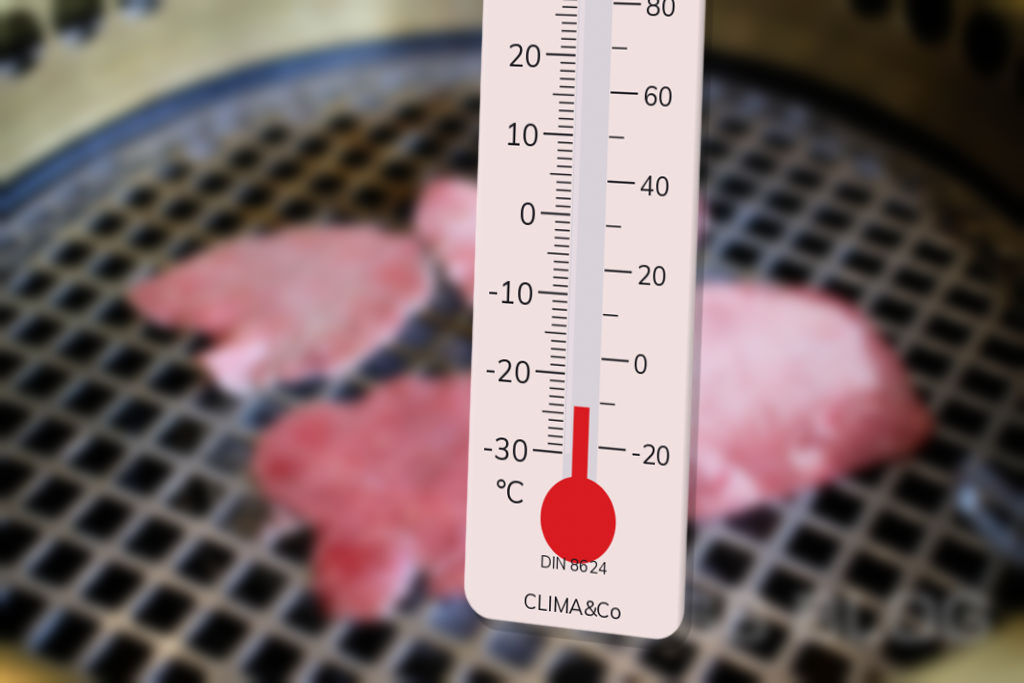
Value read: -24 °C
